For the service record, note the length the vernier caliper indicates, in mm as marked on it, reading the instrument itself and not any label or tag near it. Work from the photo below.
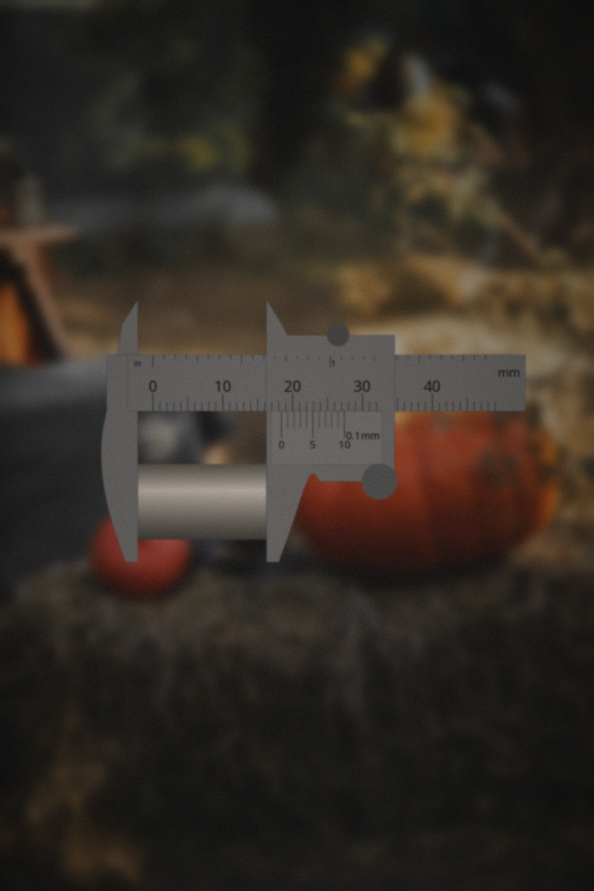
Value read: 18.4 mm
